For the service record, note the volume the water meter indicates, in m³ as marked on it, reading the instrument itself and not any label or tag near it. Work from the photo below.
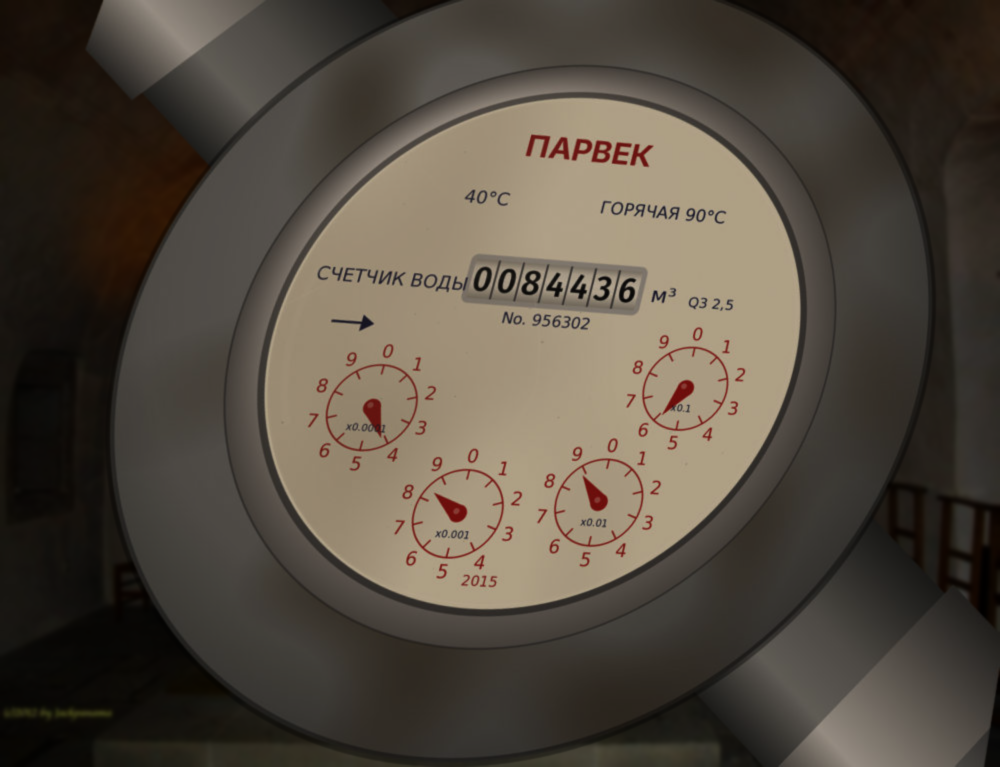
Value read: 84436.5884 m³
